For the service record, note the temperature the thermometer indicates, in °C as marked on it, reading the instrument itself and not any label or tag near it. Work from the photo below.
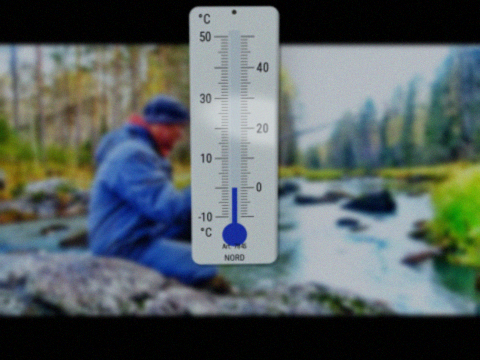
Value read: 0 °C
